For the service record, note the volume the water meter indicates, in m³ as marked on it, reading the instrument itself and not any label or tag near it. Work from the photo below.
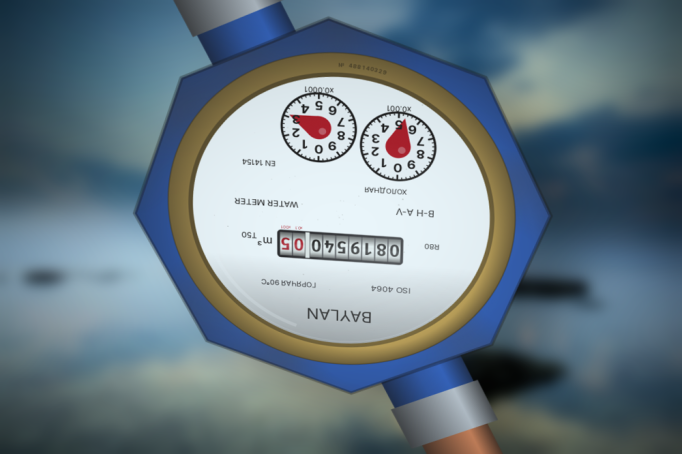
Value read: 819540.0553 m³
